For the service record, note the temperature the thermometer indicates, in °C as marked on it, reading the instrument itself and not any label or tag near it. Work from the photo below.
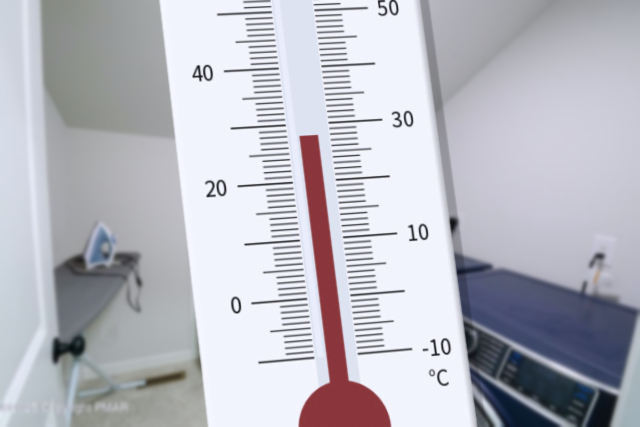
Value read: 28 °C
